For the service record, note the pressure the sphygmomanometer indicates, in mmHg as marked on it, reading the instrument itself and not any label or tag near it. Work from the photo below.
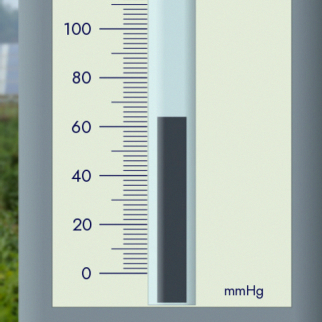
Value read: 64 mmHg
